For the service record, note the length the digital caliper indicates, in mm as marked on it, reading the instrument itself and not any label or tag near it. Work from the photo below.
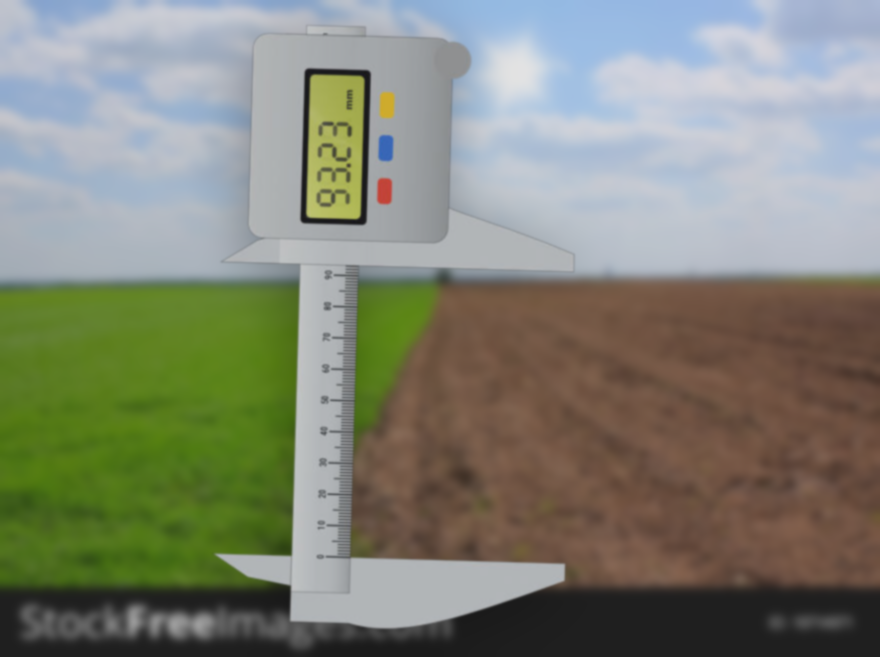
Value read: 93.23 mm
